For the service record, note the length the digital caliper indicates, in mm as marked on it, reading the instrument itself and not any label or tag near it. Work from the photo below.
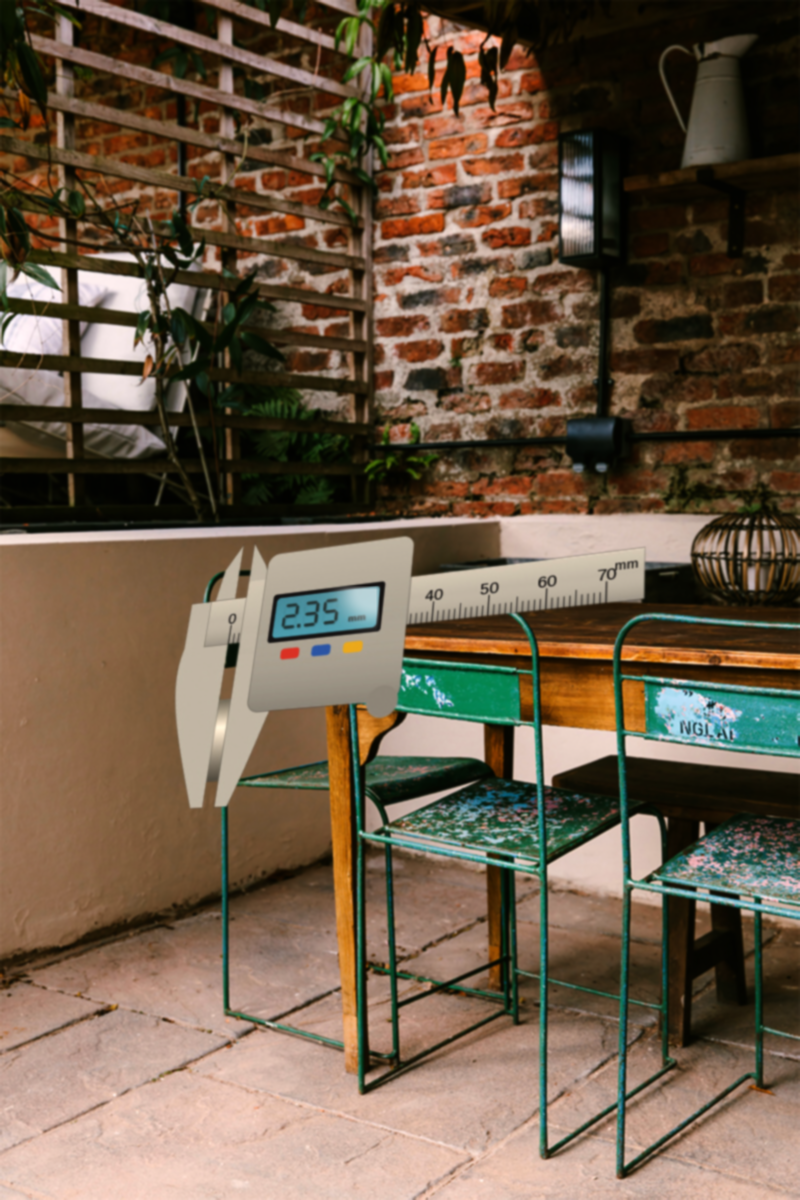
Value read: 2.35 mm
